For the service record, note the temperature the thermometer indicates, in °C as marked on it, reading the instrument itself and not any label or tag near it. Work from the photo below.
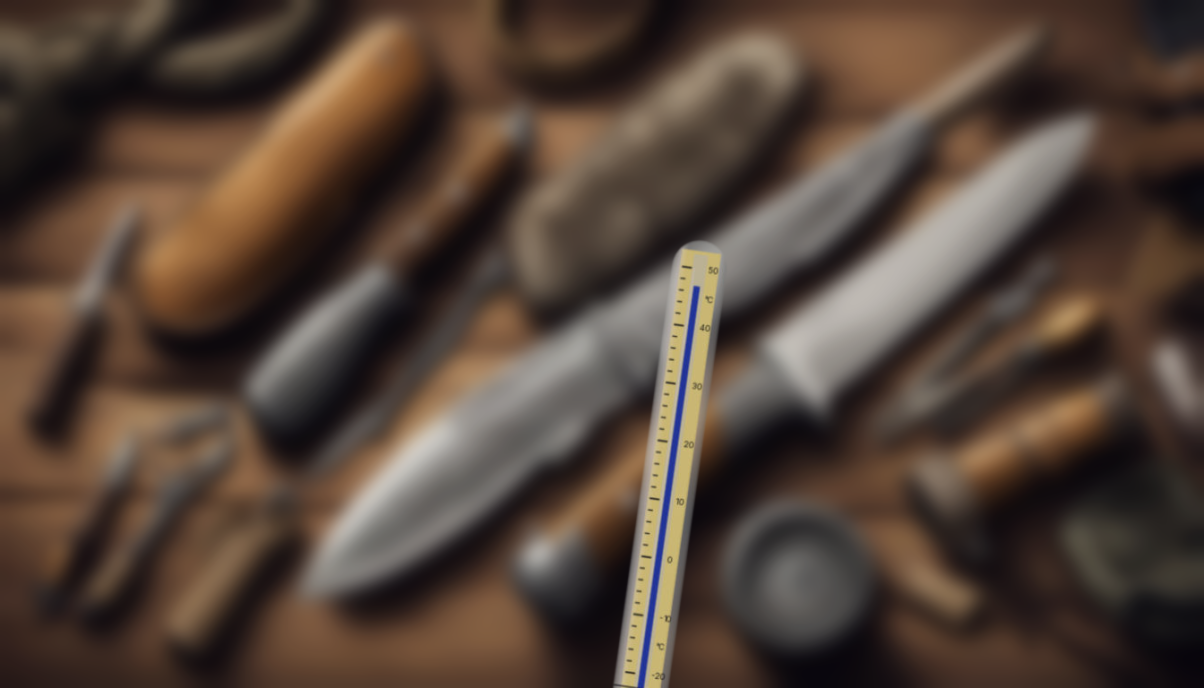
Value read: 47 °C
